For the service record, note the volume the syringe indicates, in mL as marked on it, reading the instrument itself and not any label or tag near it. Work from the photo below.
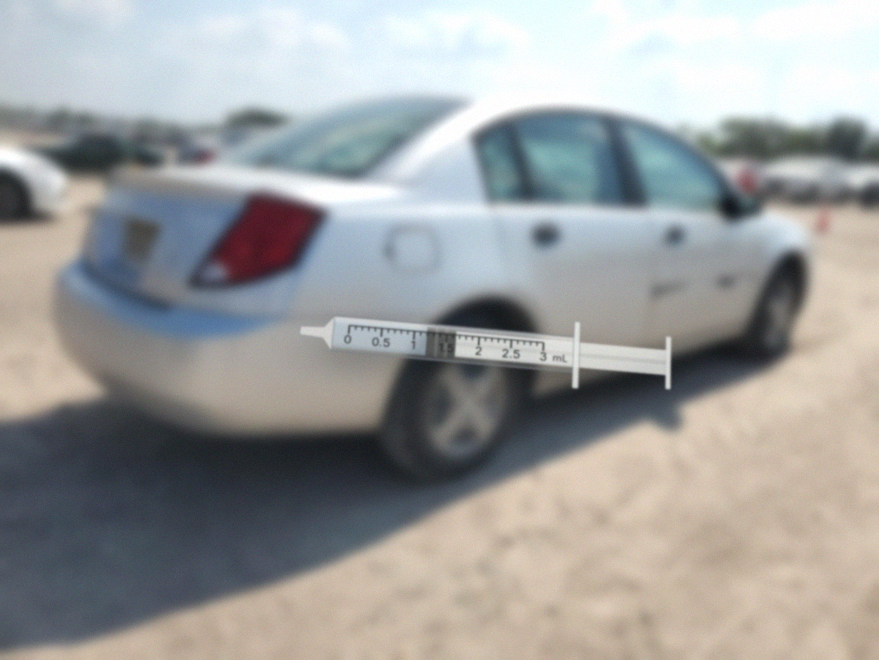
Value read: 1.2 mL
